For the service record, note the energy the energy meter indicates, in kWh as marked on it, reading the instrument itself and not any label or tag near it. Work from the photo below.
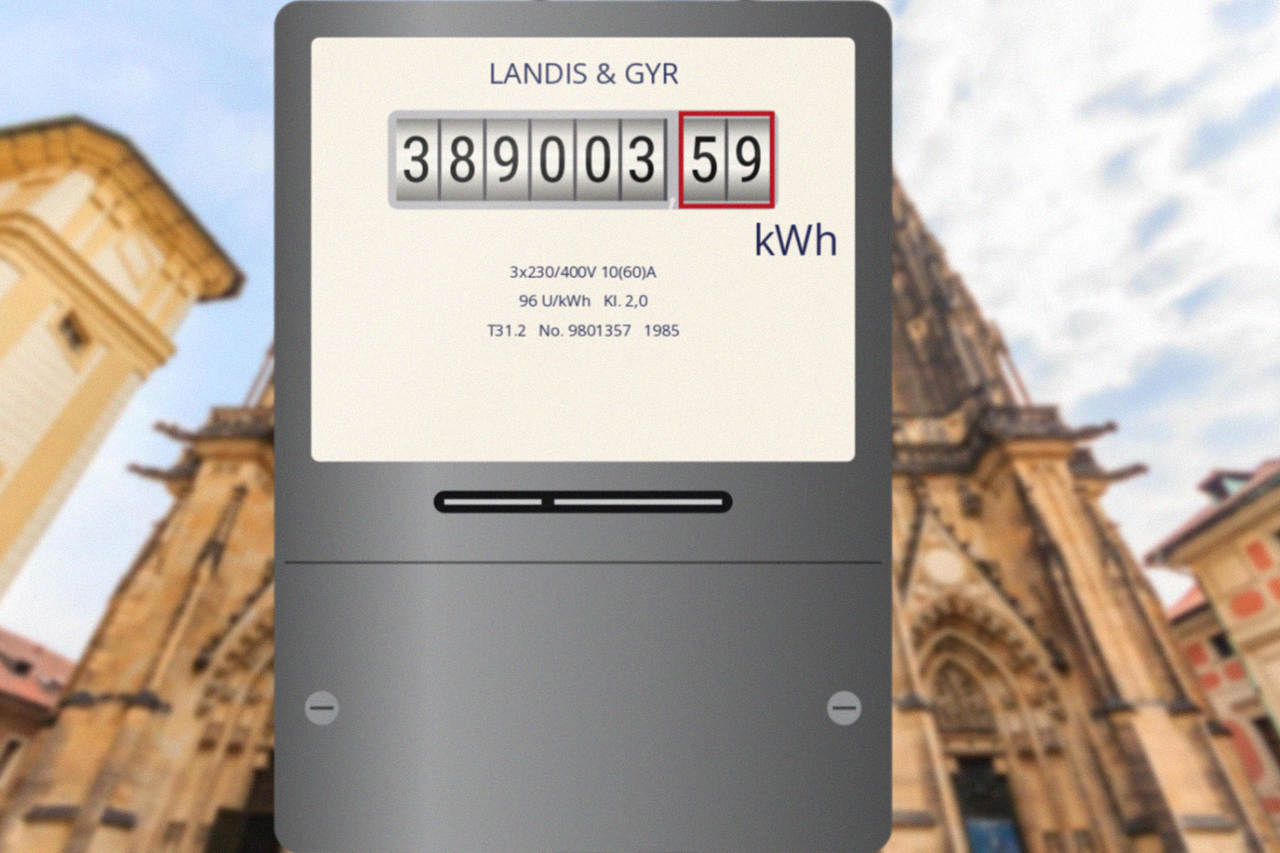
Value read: 389003.59 kWh
